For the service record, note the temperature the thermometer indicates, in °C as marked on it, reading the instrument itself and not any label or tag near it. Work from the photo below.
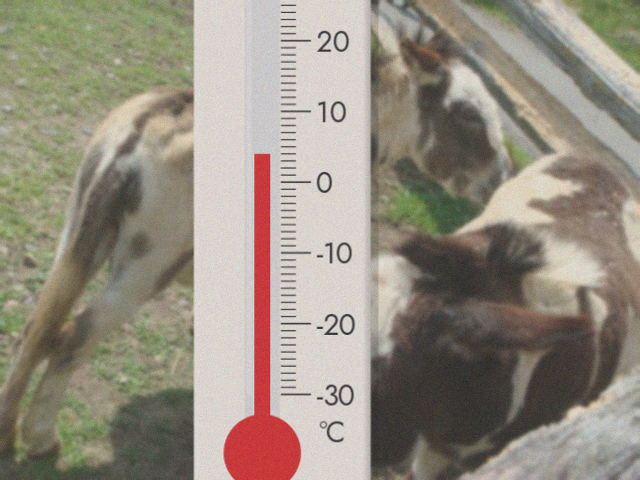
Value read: 4 °C
